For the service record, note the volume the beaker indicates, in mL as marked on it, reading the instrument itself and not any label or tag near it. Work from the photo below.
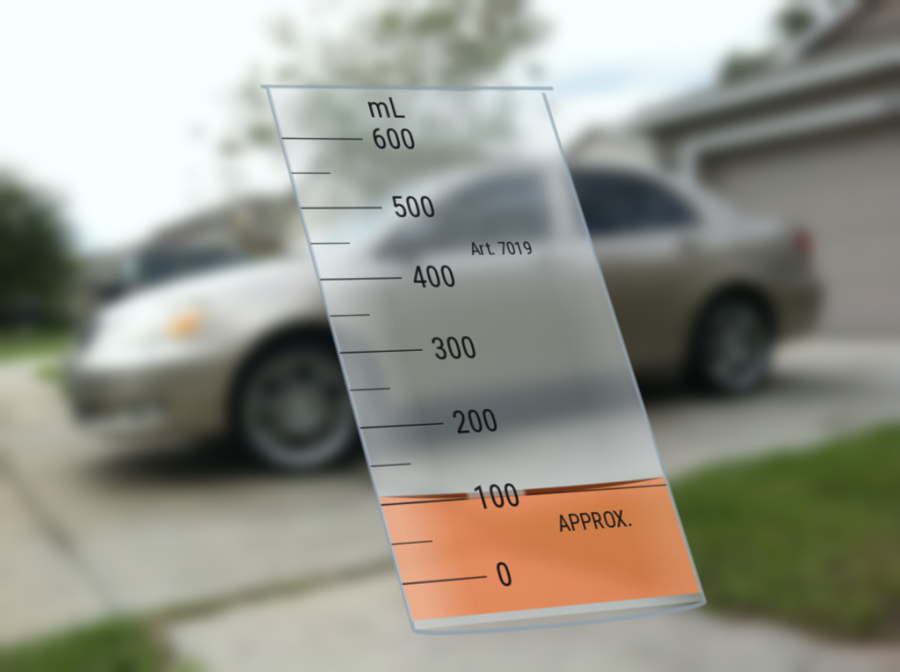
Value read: 100 mL
